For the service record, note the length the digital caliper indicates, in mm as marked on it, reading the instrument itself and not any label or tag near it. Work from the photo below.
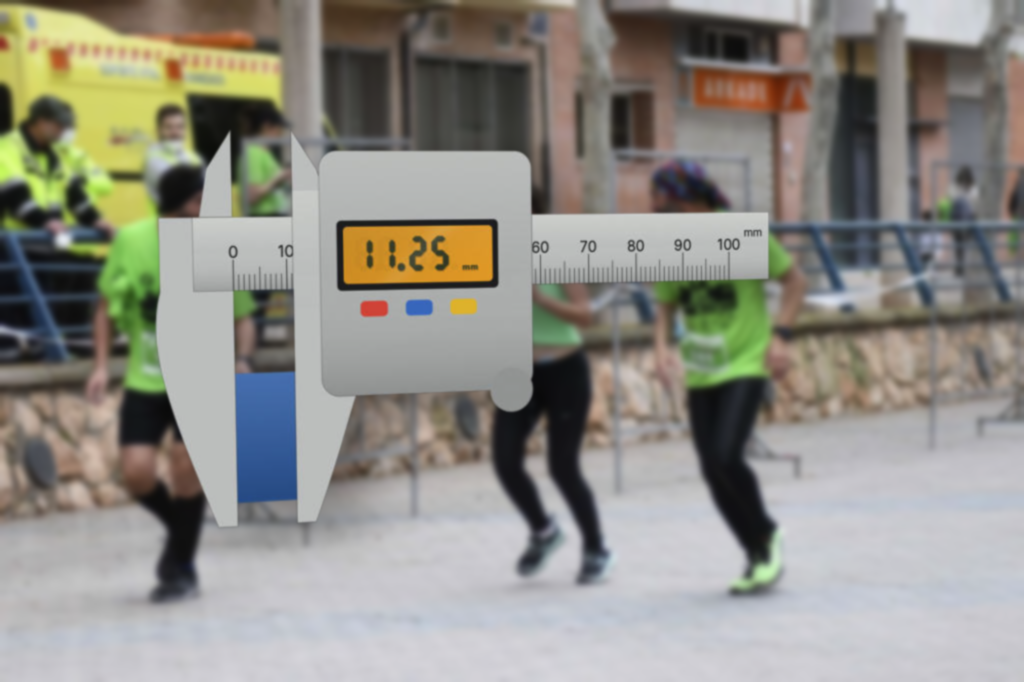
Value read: 11.25 mm
